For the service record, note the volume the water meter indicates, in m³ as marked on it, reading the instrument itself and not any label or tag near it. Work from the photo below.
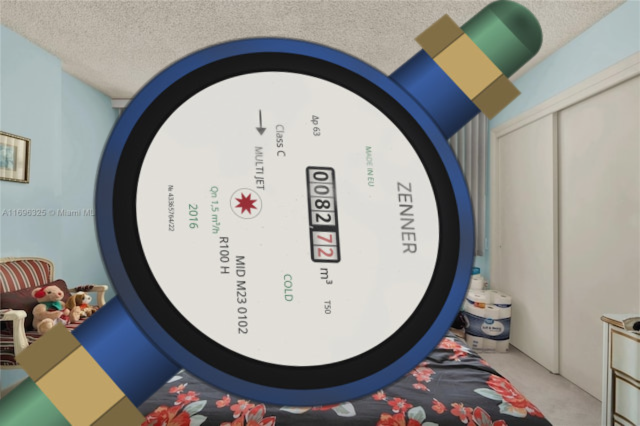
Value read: 82.72 m³
